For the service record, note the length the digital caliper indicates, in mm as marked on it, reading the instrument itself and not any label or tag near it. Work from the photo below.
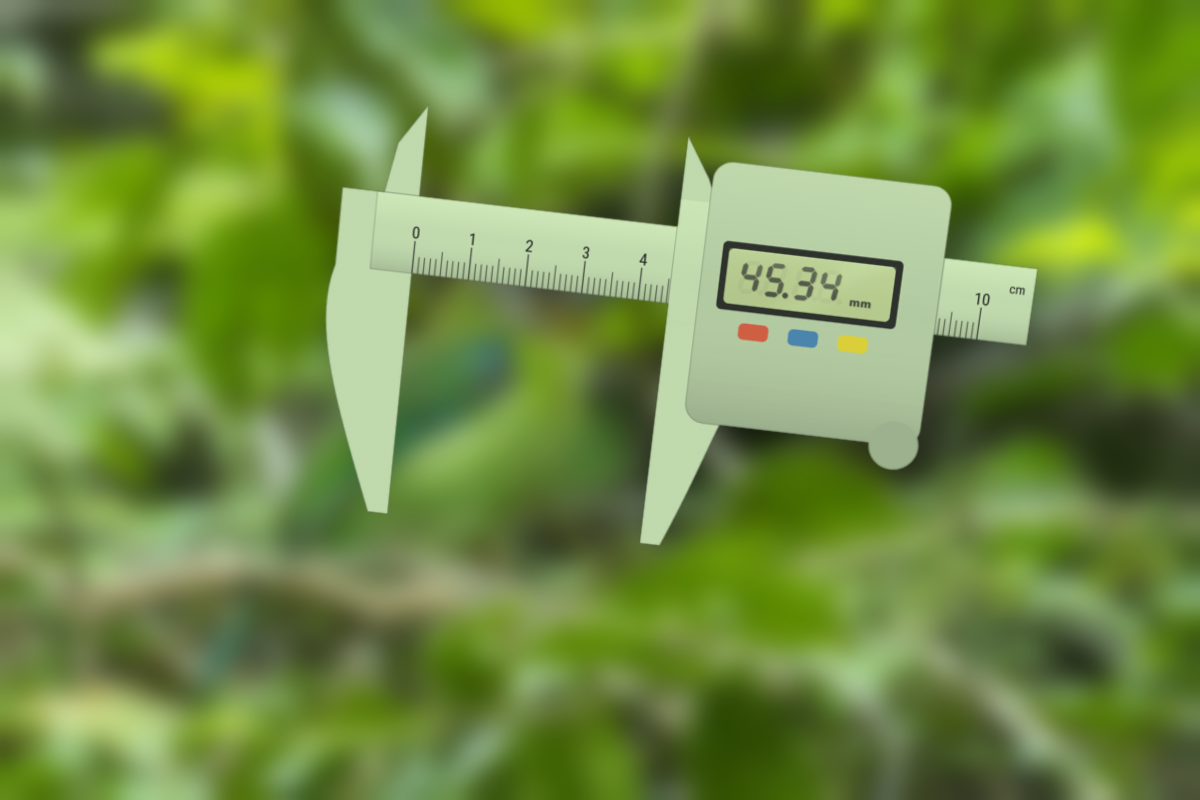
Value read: 45.34 mm
